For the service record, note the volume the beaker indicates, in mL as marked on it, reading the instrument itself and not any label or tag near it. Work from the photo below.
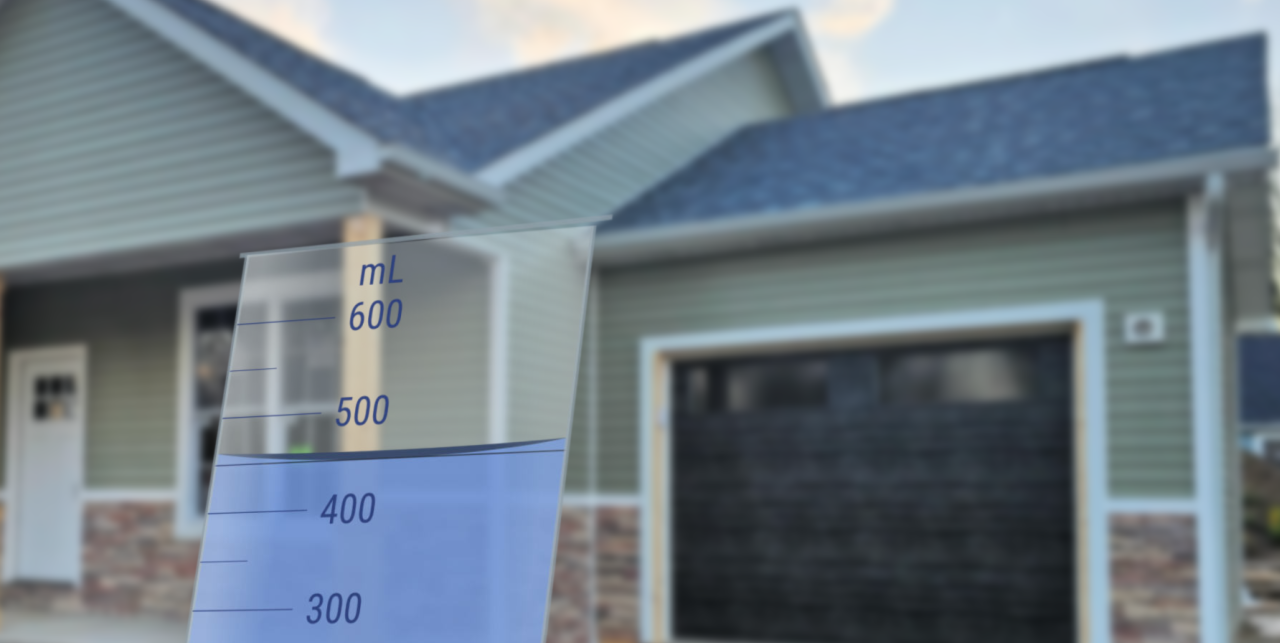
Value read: 450 mL
